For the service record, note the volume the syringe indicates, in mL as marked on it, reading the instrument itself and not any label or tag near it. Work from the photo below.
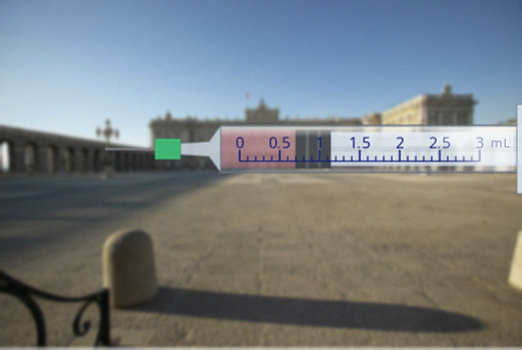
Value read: 0.7 mL
